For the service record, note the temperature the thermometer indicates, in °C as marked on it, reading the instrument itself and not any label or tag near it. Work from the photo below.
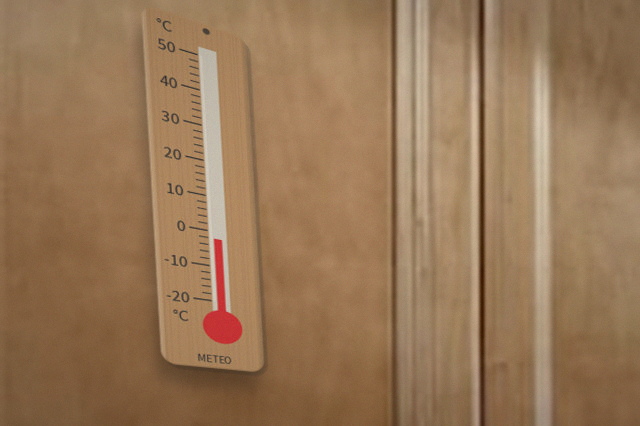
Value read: -2 °C
